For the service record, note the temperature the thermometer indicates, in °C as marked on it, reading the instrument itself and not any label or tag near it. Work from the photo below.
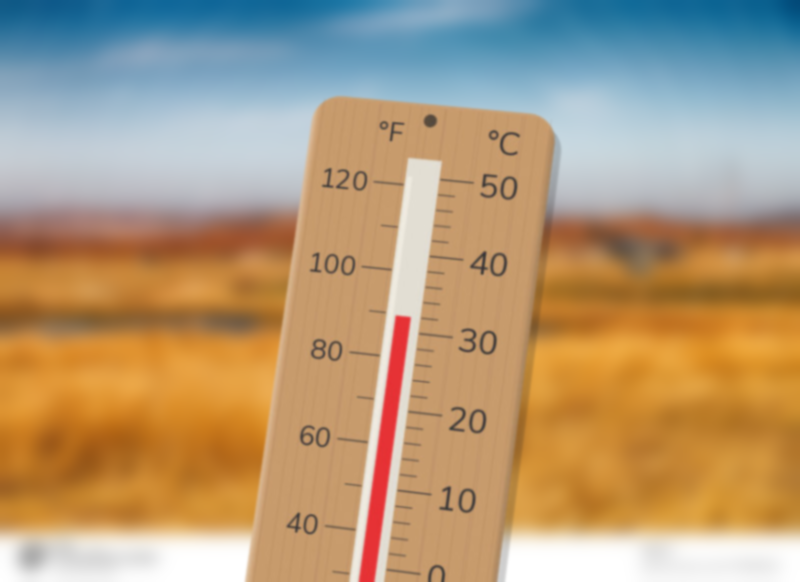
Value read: 32 °C
